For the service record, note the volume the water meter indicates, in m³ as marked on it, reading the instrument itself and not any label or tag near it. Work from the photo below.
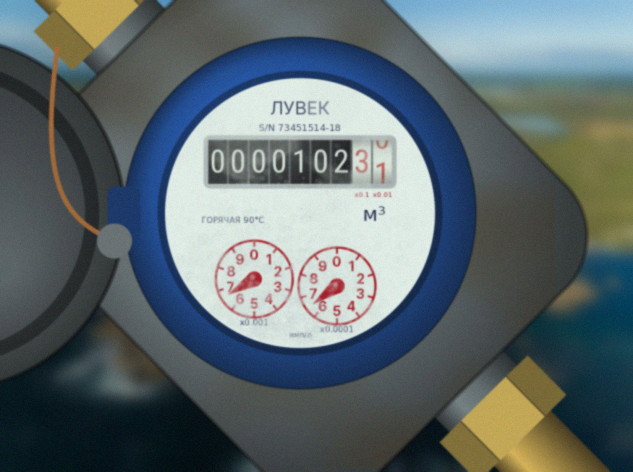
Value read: 102.3066 m³
